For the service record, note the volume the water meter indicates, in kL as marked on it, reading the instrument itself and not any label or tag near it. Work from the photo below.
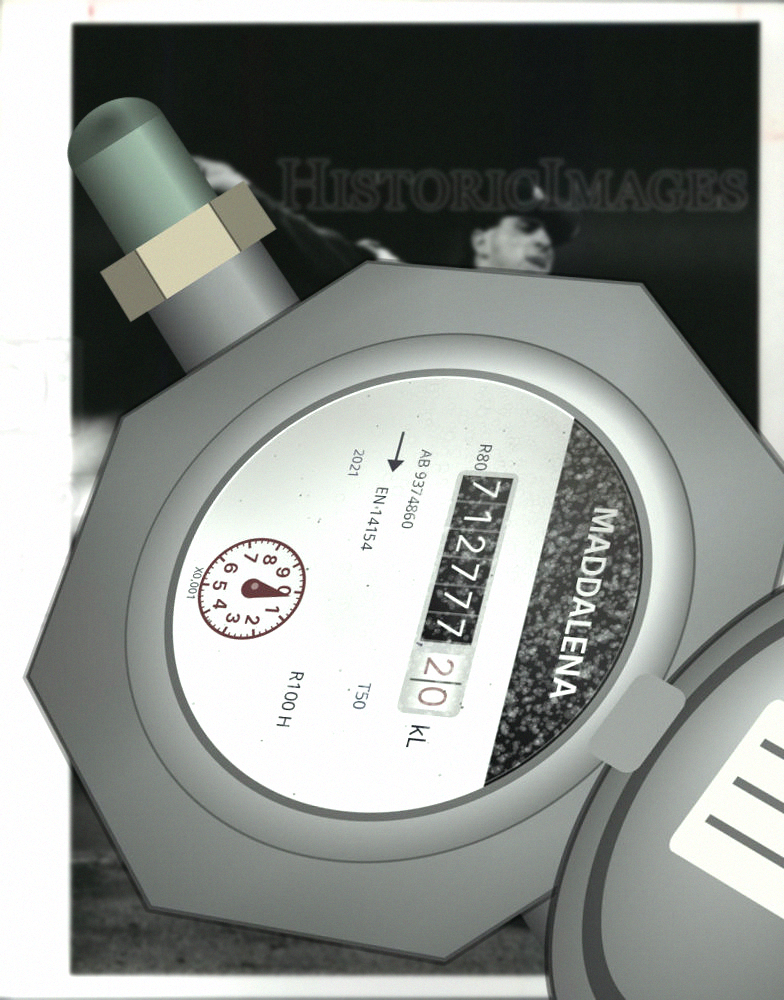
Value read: 712777.200 kL
